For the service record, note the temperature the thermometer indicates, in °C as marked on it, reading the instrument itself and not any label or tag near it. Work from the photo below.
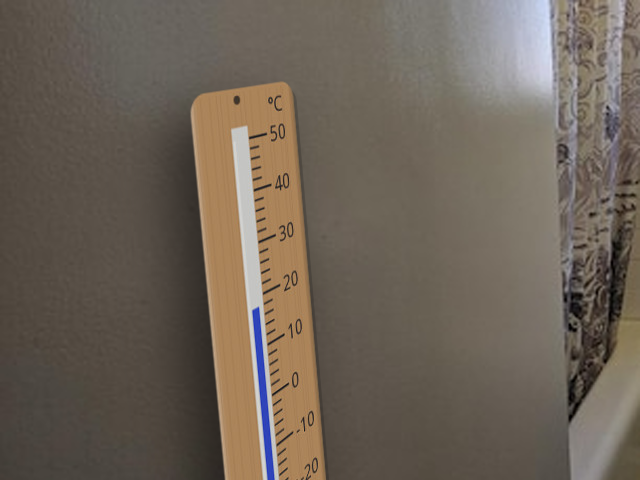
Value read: 18 °C
